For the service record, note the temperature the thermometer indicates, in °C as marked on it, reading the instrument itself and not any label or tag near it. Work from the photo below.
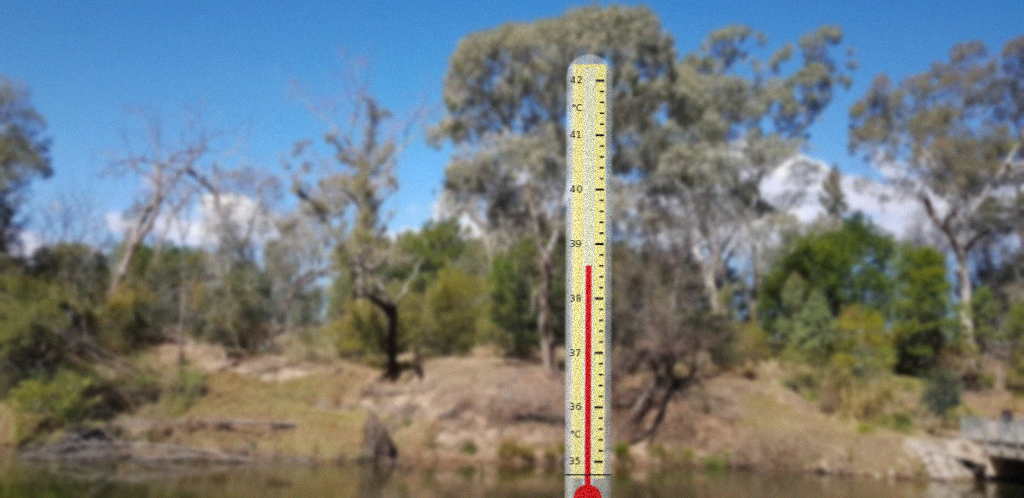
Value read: 38.6 °C
